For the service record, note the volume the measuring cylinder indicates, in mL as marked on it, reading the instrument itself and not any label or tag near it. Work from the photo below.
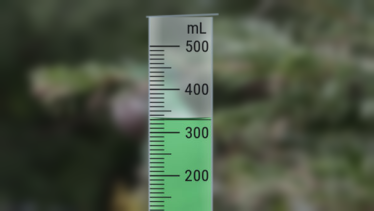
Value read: 330 mL
